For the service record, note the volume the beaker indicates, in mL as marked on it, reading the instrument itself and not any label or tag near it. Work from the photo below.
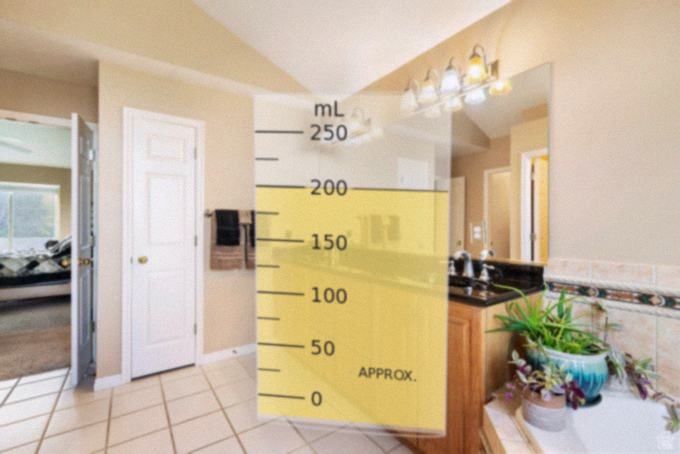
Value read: 200 mL
